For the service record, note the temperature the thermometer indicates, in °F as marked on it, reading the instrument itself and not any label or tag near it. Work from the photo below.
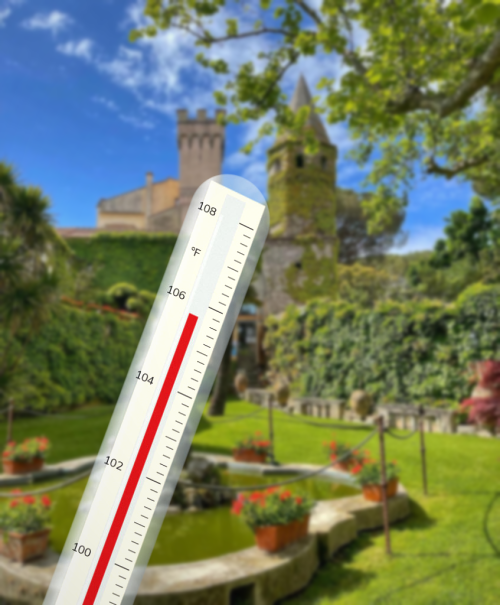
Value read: 105.7 °F
